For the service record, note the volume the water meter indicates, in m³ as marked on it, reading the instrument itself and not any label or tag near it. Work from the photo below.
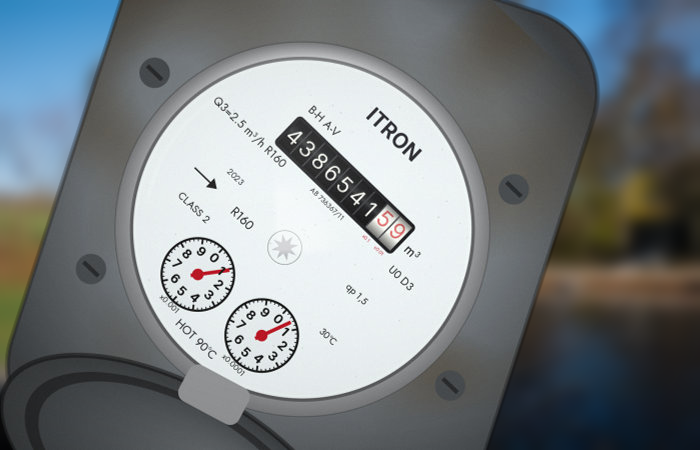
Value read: 4386541.5910 m³
